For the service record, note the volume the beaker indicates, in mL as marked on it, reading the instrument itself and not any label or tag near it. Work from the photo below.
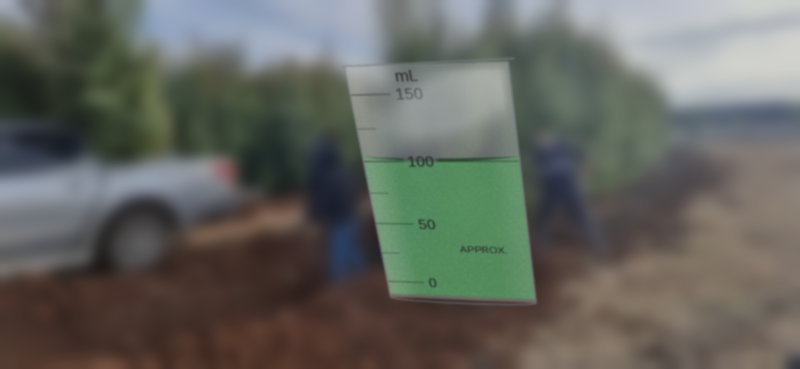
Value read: 100 mL
